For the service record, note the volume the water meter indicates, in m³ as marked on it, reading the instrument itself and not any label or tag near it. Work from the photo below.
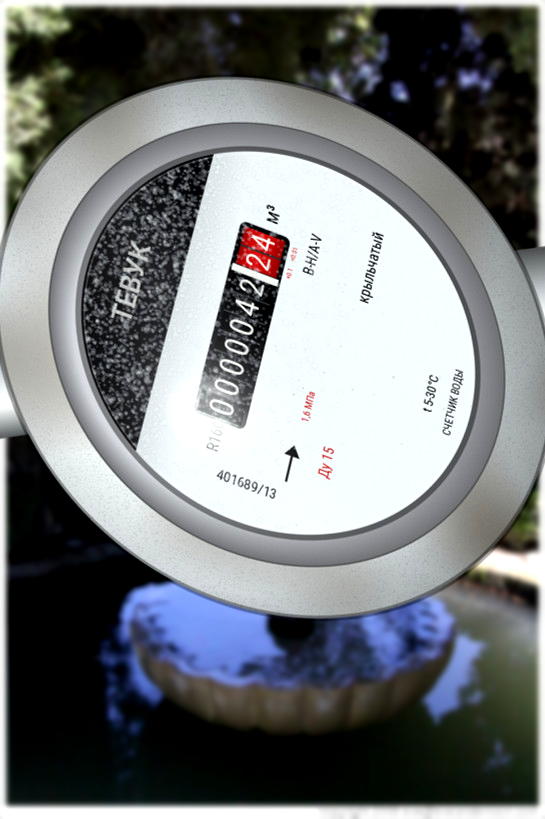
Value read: 42.24 m³
